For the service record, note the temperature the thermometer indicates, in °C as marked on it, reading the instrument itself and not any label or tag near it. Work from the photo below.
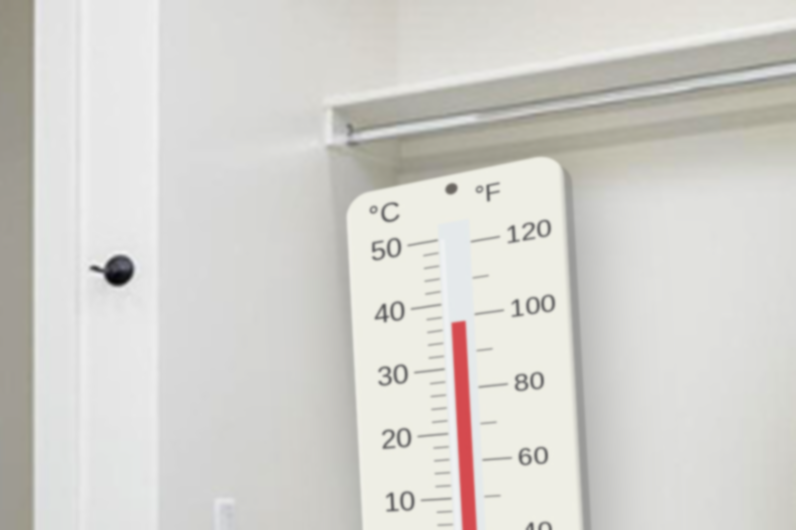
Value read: 37 °C
